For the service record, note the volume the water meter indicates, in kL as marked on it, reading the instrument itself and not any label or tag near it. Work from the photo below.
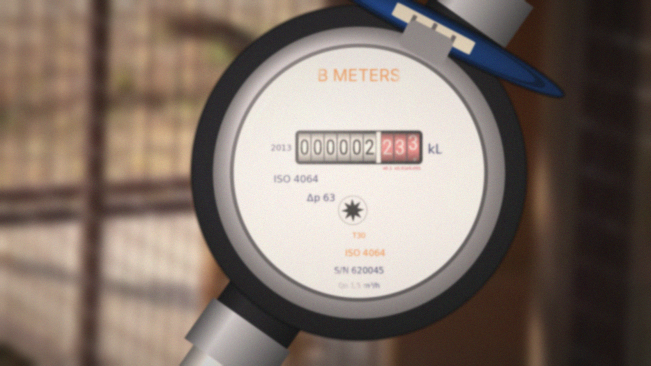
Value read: 2.233 kL
